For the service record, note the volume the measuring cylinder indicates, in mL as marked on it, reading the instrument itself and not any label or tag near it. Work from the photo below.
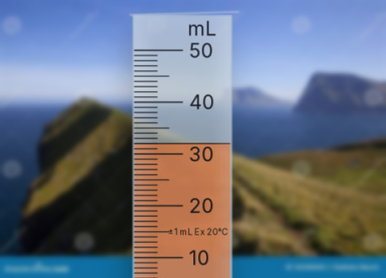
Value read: 32 mL
